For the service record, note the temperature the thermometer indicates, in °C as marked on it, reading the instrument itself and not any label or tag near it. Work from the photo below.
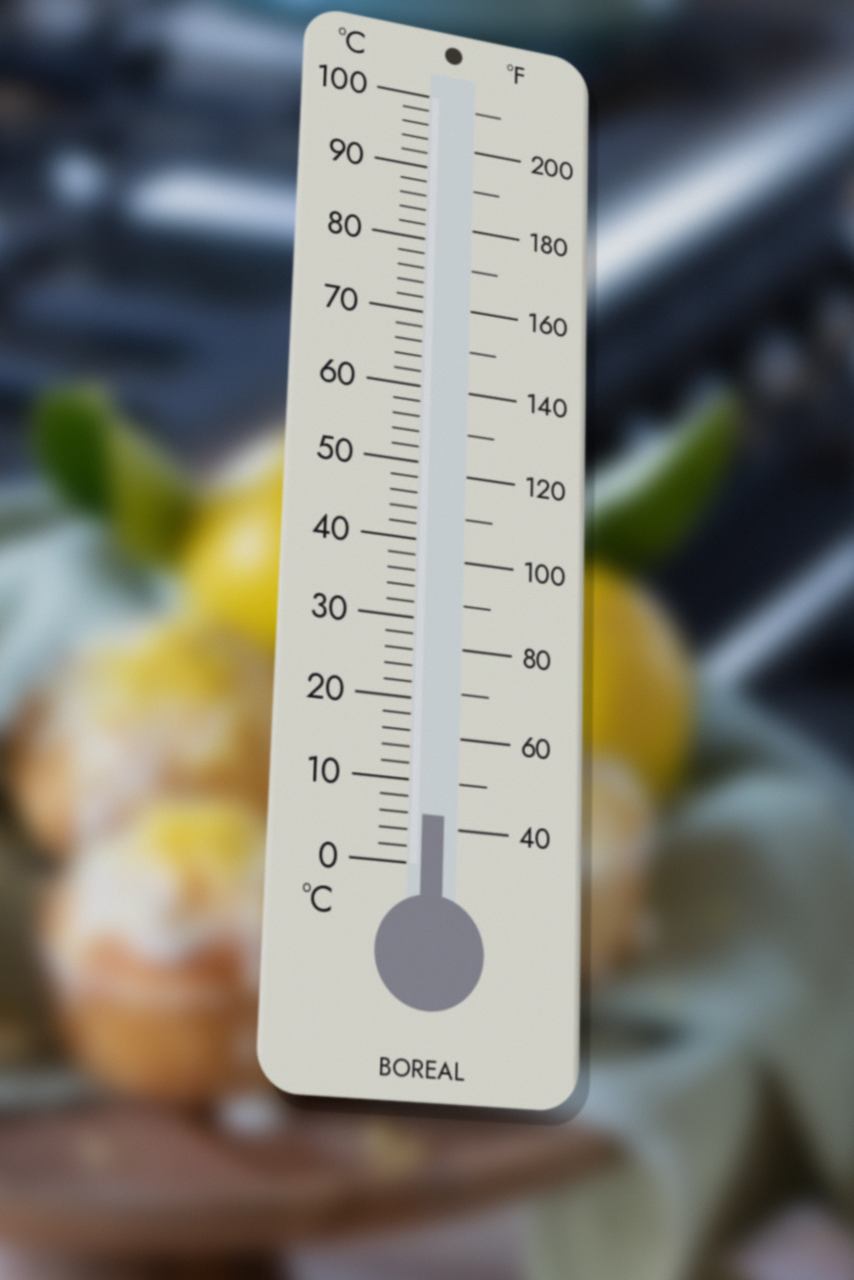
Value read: 6 °C
